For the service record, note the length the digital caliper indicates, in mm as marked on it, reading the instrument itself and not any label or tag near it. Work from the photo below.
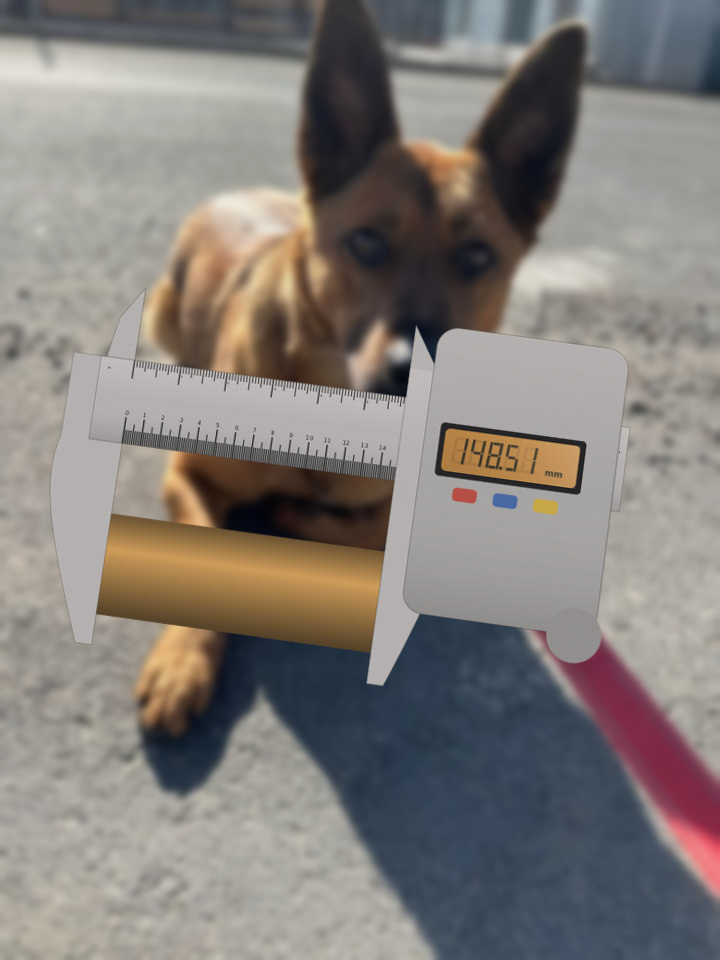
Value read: 148.51 mm
